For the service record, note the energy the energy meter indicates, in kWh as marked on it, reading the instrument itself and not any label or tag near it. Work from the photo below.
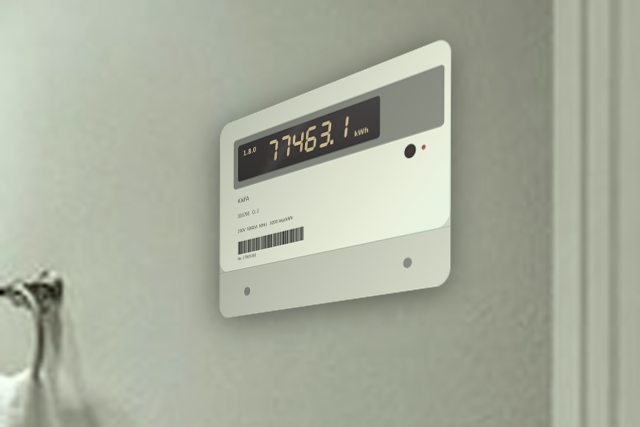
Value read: 77463.1 kWh
